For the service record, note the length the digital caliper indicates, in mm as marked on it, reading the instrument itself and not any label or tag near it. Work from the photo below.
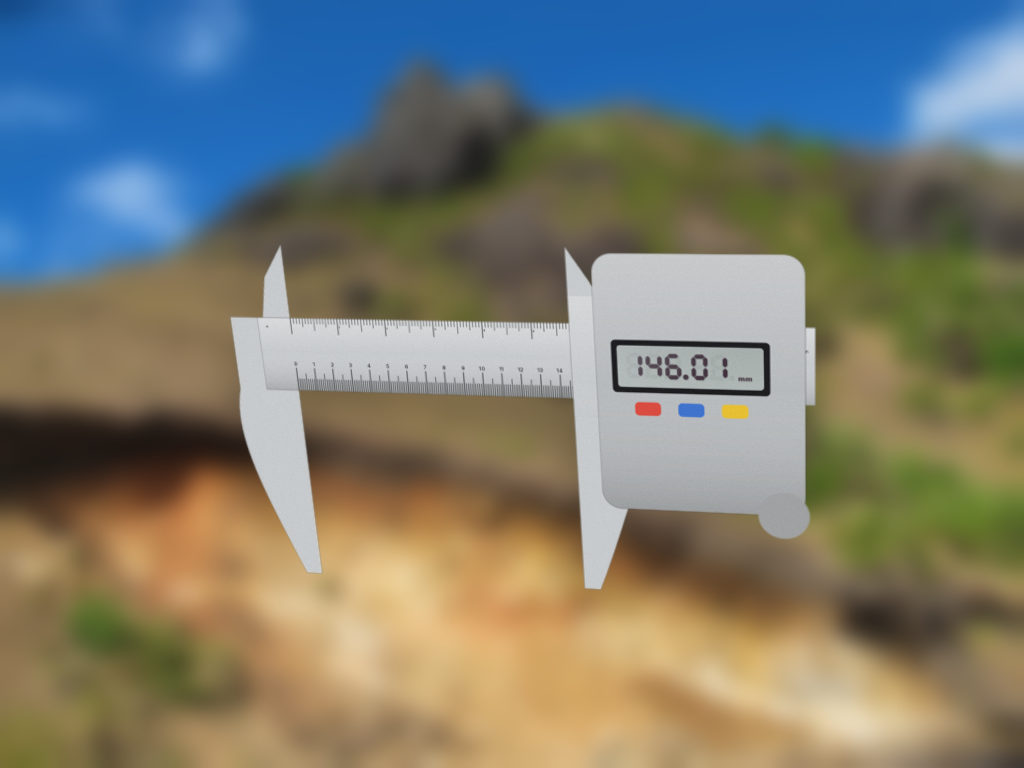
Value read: 146.01 mm
